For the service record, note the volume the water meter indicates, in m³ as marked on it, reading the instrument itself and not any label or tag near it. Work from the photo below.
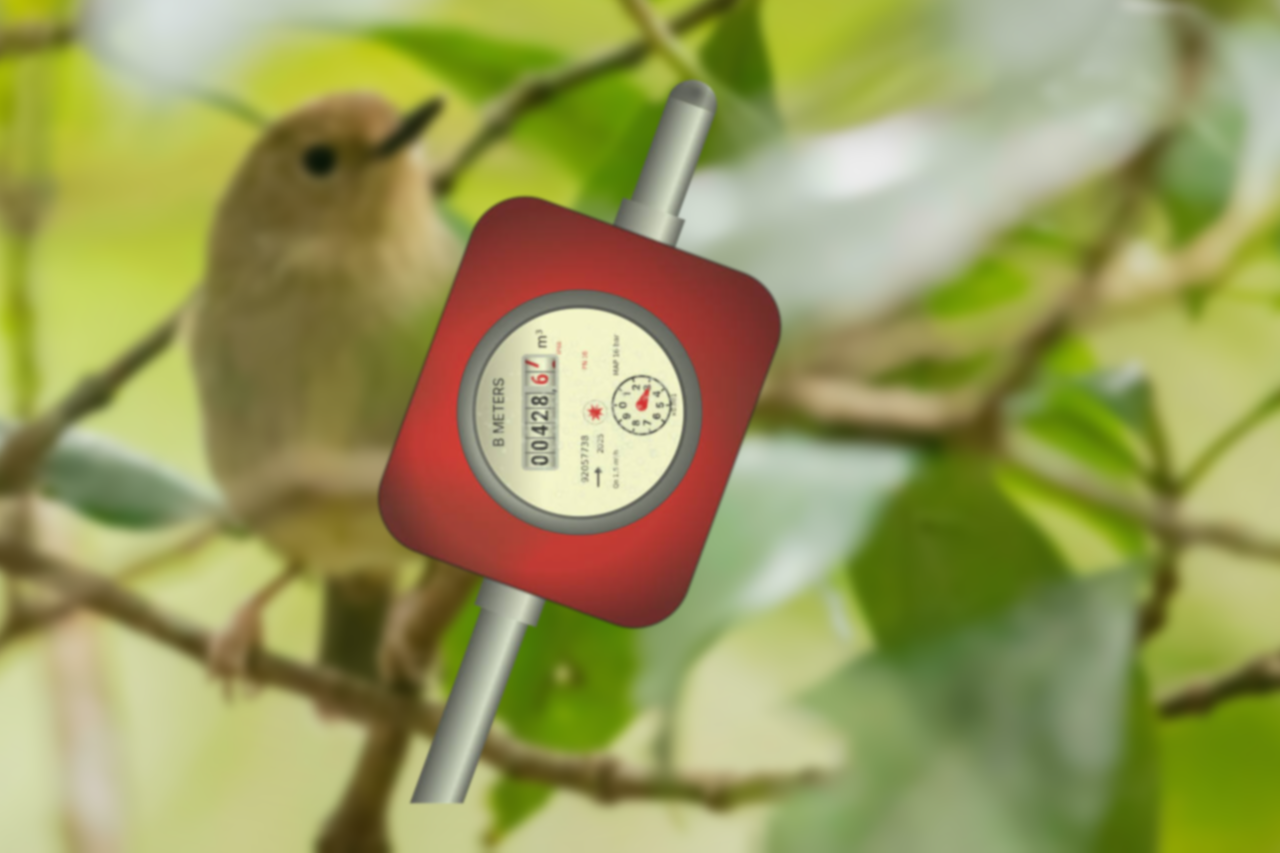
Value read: 428.673 m³
